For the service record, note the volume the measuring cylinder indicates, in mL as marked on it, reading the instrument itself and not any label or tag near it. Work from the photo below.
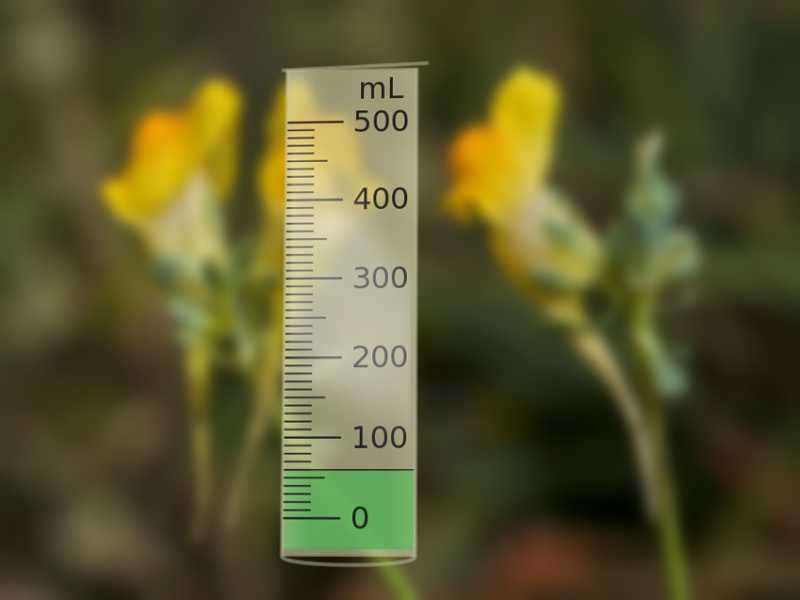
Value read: 60 mL
